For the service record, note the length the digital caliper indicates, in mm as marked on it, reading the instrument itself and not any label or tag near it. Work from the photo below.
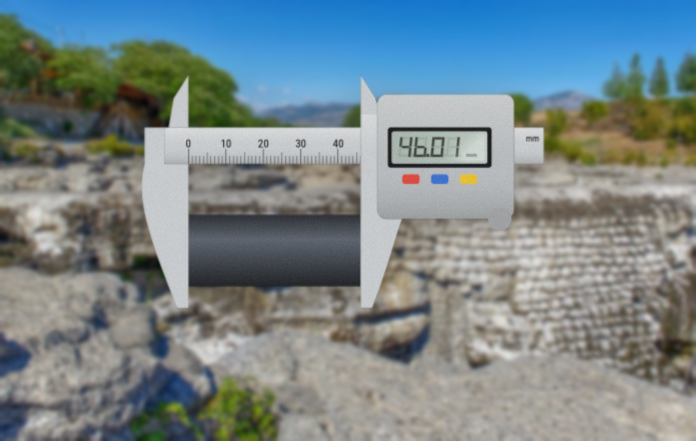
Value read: 46.01 mm
